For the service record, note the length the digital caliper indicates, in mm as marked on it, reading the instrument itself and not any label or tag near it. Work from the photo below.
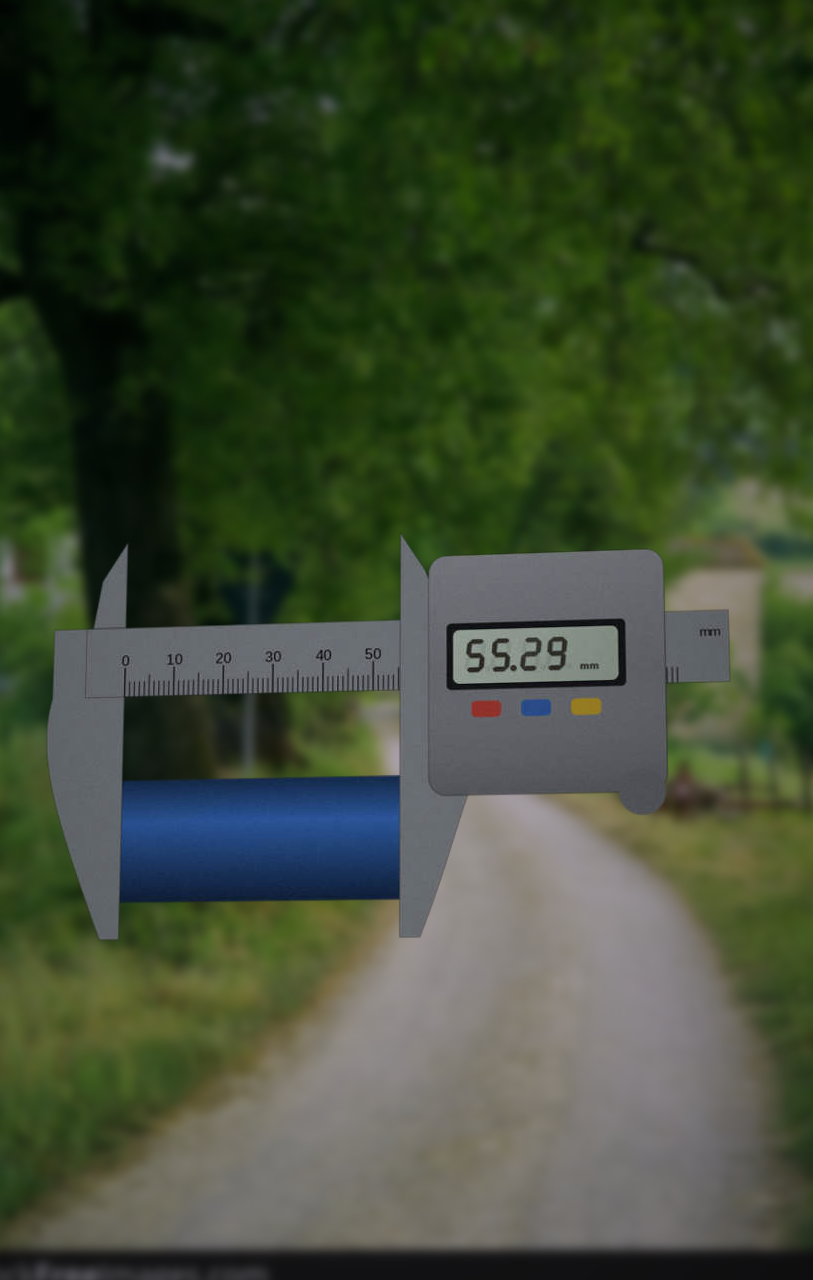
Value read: 55.29 mm
